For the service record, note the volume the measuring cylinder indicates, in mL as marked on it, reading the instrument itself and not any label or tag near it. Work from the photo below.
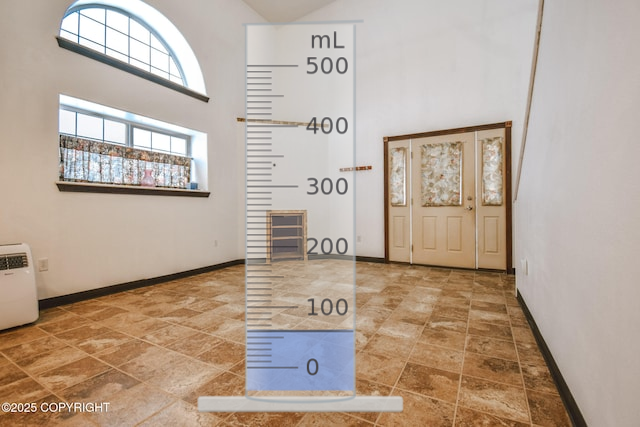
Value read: 60 mL
